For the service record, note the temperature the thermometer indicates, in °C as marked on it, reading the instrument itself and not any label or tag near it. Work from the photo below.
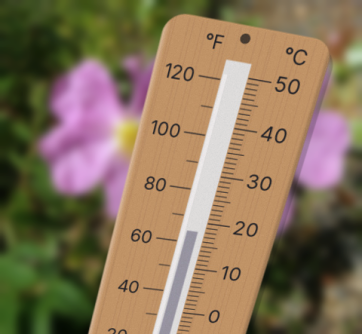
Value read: 18 °C
